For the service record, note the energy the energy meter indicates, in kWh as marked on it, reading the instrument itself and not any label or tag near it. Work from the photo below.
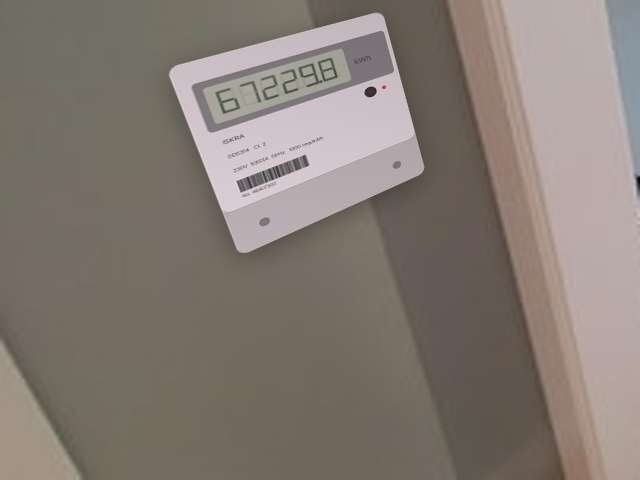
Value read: 67229.8 kWh
